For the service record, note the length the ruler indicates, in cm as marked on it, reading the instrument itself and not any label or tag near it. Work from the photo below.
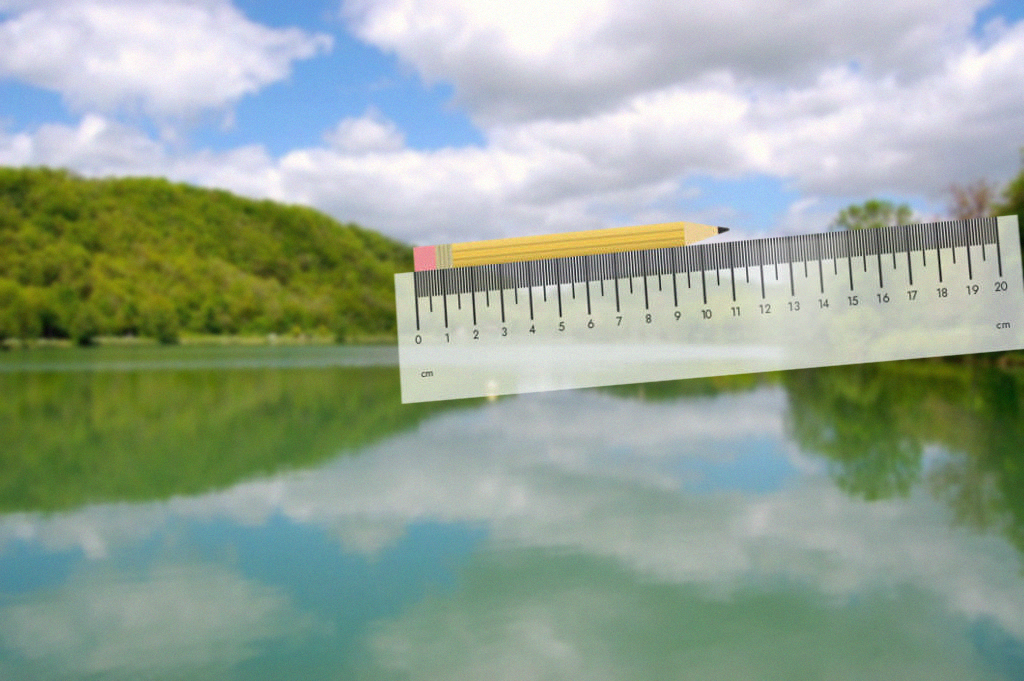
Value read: 11 cm
